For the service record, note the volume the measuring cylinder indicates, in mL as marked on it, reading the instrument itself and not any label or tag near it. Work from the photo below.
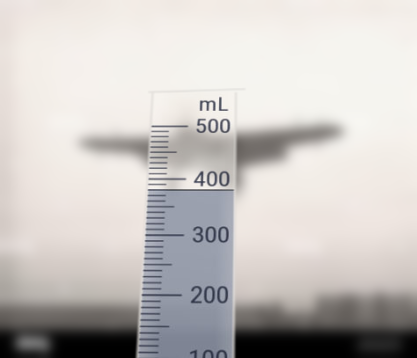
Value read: 380 mL
